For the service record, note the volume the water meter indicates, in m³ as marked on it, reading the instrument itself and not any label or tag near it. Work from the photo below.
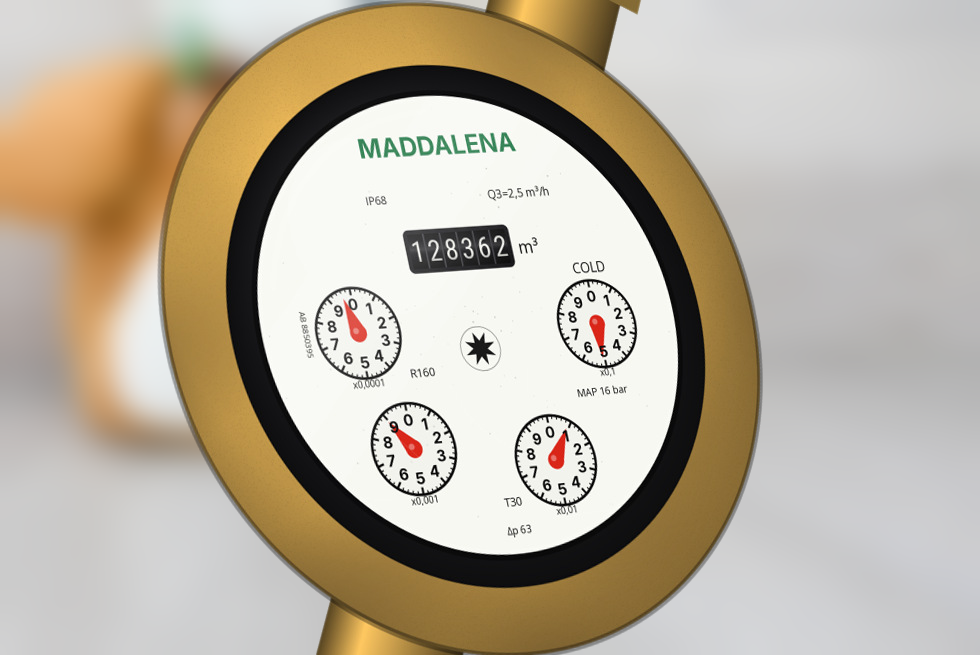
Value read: 128362.5089 m³
